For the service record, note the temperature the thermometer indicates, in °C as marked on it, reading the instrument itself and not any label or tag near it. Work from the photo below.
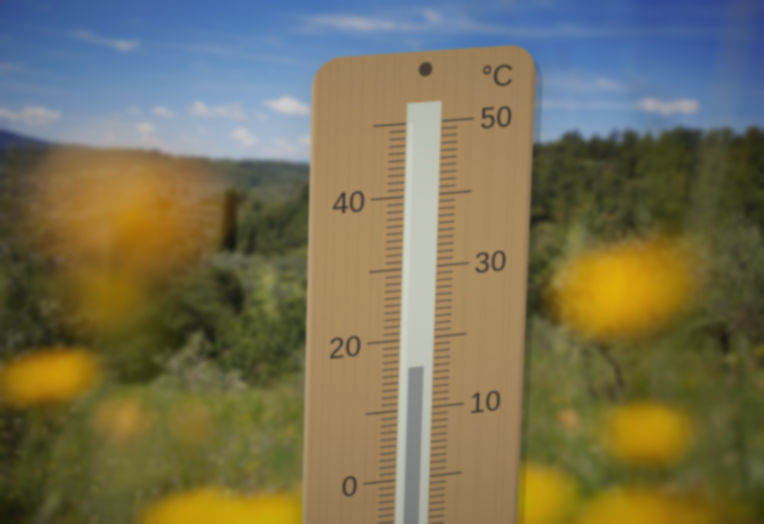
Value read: 16 °C
